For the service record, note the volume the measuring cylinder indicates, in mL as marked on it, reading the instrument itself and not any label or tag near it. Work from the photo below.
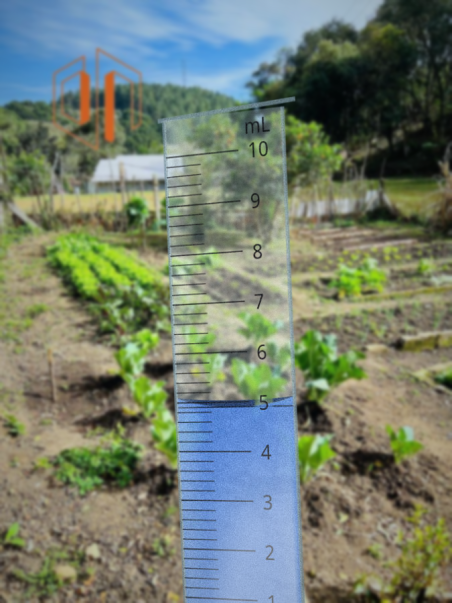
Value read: 4.9 mL
